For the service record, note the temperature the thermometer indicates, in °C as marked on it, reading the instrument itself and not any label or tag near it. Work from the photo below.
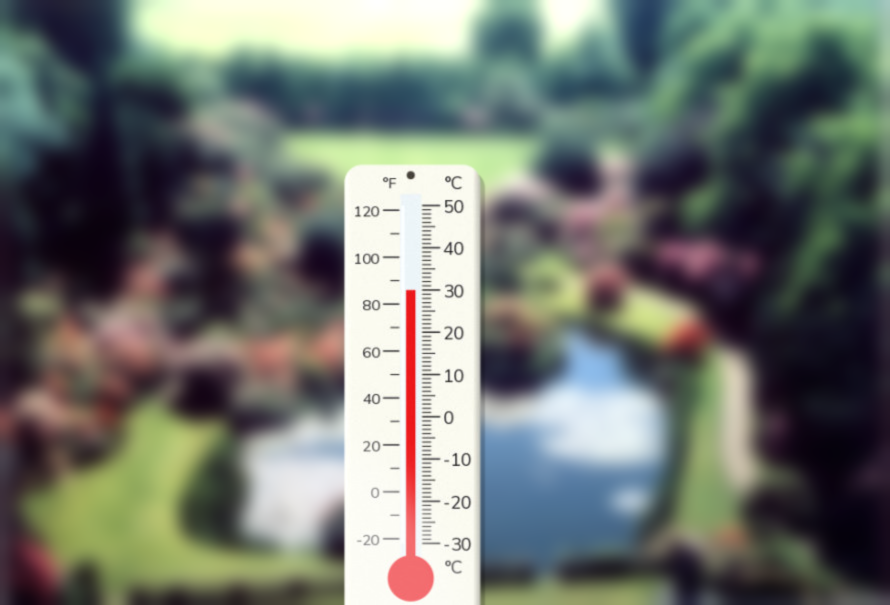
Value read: 30 °C
